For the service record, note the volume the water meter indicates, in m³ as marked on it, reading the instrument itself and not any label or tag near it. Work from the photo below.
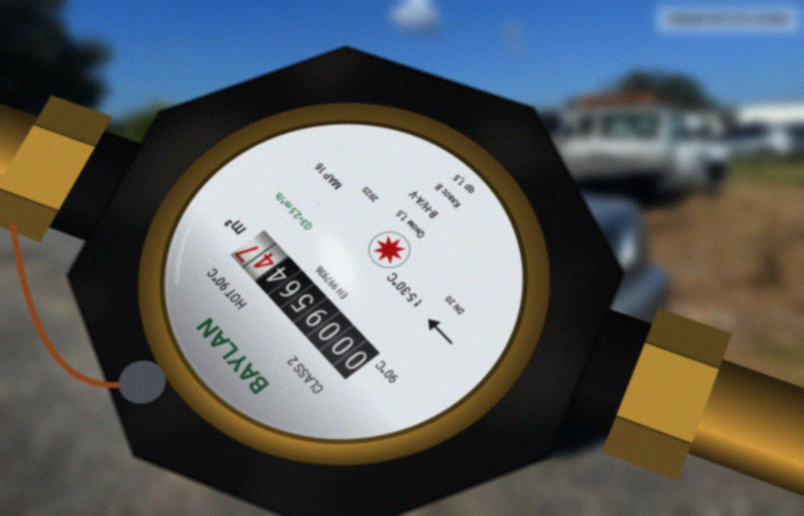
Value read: 9564.47 m³
